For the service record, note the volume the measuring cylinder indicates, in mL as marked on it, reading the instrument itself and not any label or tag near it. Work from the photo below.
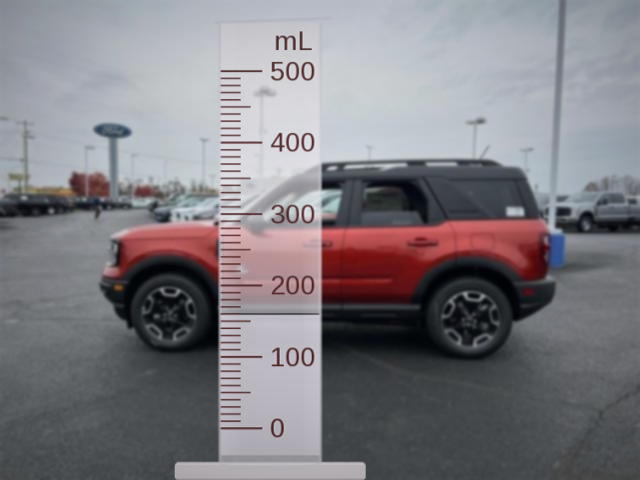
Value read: 160 mL
